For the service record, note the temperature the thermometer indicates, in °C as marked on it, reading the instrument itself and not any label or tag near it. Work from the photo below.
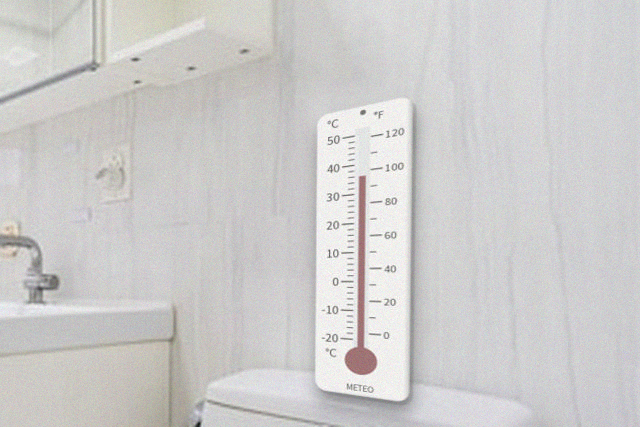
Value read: 36 °C
